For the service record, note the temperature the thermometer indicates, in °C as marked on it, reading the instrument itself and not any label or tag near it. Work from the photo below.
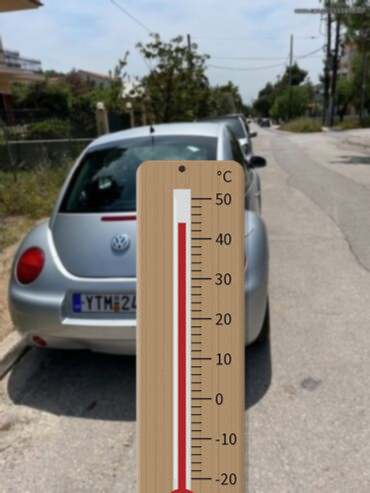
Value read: 44 °C
